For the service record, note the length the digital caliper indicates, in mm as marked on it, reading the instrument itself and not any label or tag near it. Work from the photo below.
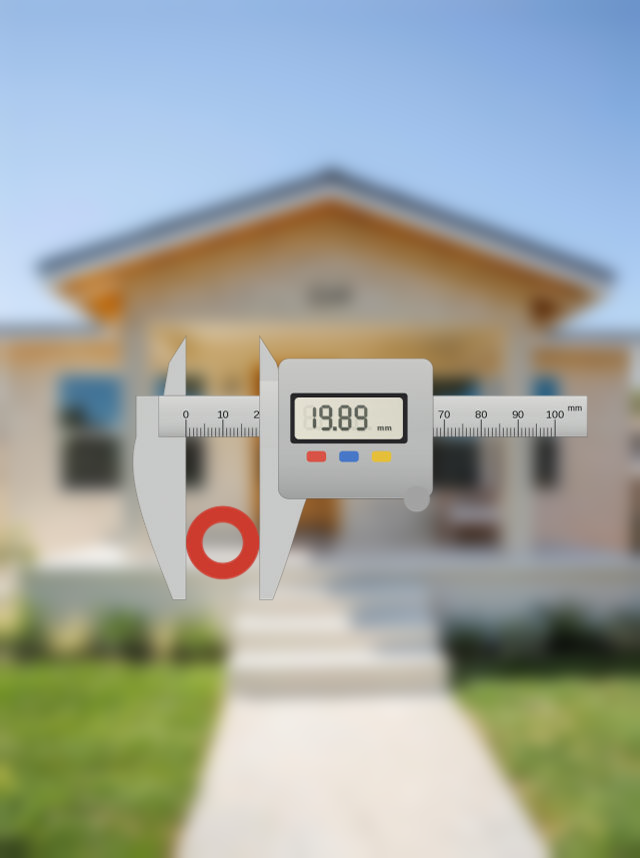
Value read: 19.89 mm
